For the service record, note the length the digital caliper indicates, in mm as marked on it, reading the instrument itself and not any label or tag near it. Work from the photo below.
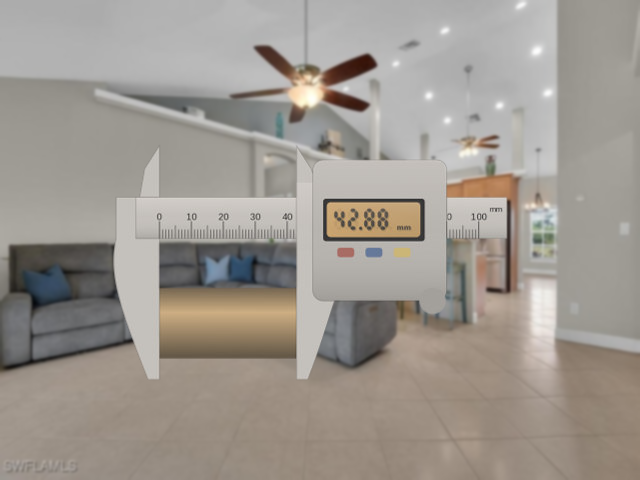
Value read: 42.88 mm
